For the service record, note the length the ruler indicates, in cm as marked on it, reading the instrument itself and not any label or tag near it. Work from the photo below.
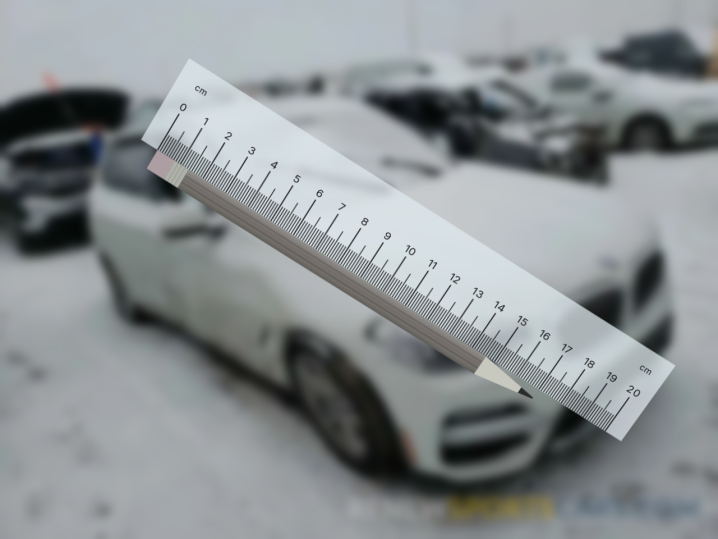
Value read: 17 cm
